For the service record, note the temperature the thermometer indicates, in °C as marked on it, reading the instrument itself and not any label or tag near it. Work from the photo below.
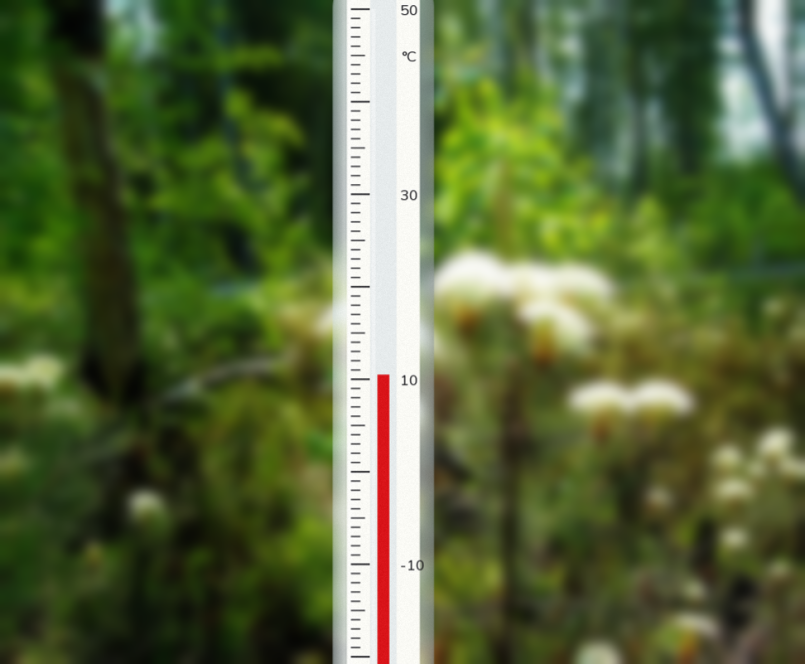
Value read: 10.5 °C
